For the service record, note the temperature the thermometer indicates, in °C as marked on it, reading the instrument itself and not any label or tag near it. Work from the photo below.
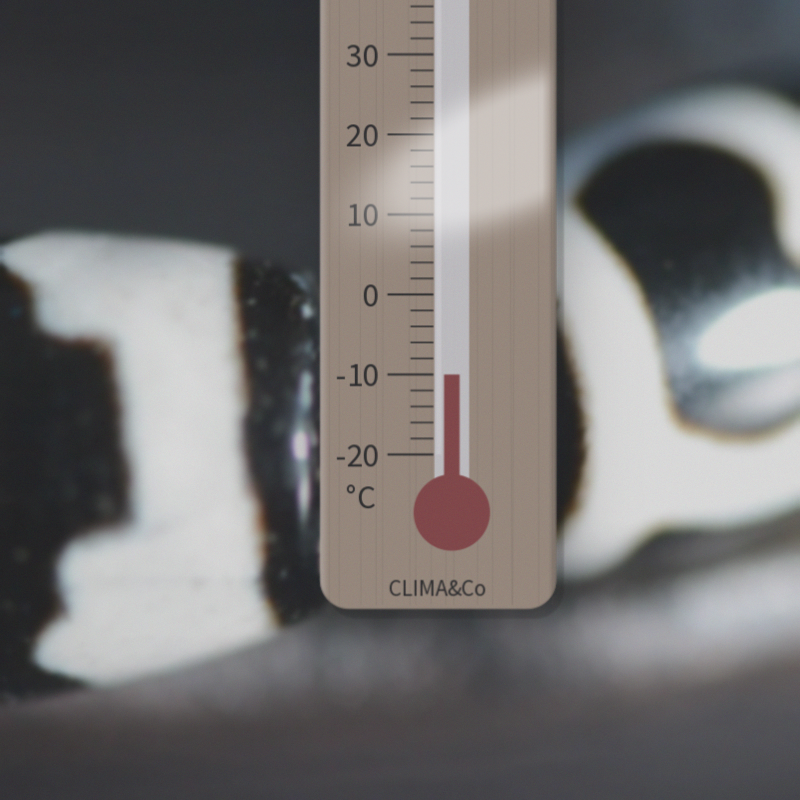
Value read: -10 °C
